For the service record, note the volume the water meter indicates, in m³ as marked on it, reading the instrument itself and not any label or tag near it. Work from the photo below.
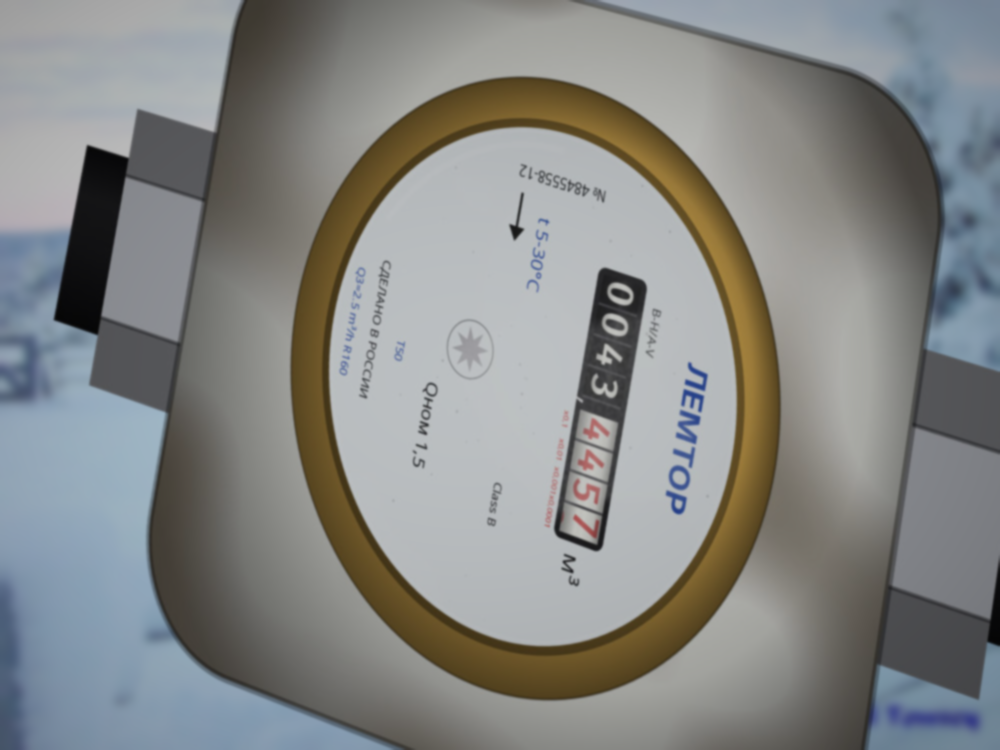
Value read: 43.4457 m³
